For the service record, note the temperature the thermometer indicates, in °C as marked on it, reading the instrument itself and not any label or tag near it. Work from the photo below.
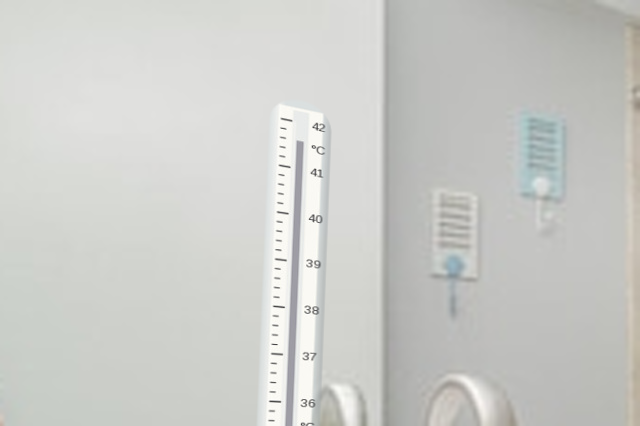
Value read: 41.6 °C
